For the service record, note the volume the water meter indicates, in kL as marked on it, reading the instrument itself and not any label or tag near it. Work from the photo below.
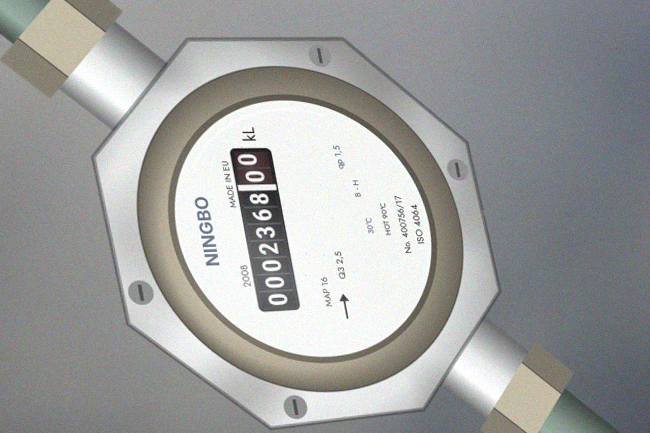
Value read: 2368.00 kL
